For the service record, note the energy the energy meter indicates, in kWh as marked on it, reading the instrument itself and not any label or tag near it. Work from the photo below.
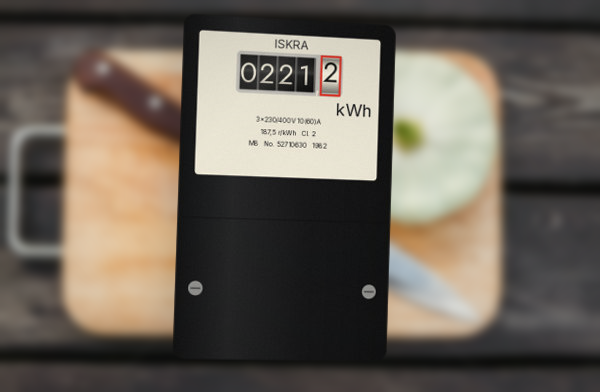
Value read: 221.2 kWh
